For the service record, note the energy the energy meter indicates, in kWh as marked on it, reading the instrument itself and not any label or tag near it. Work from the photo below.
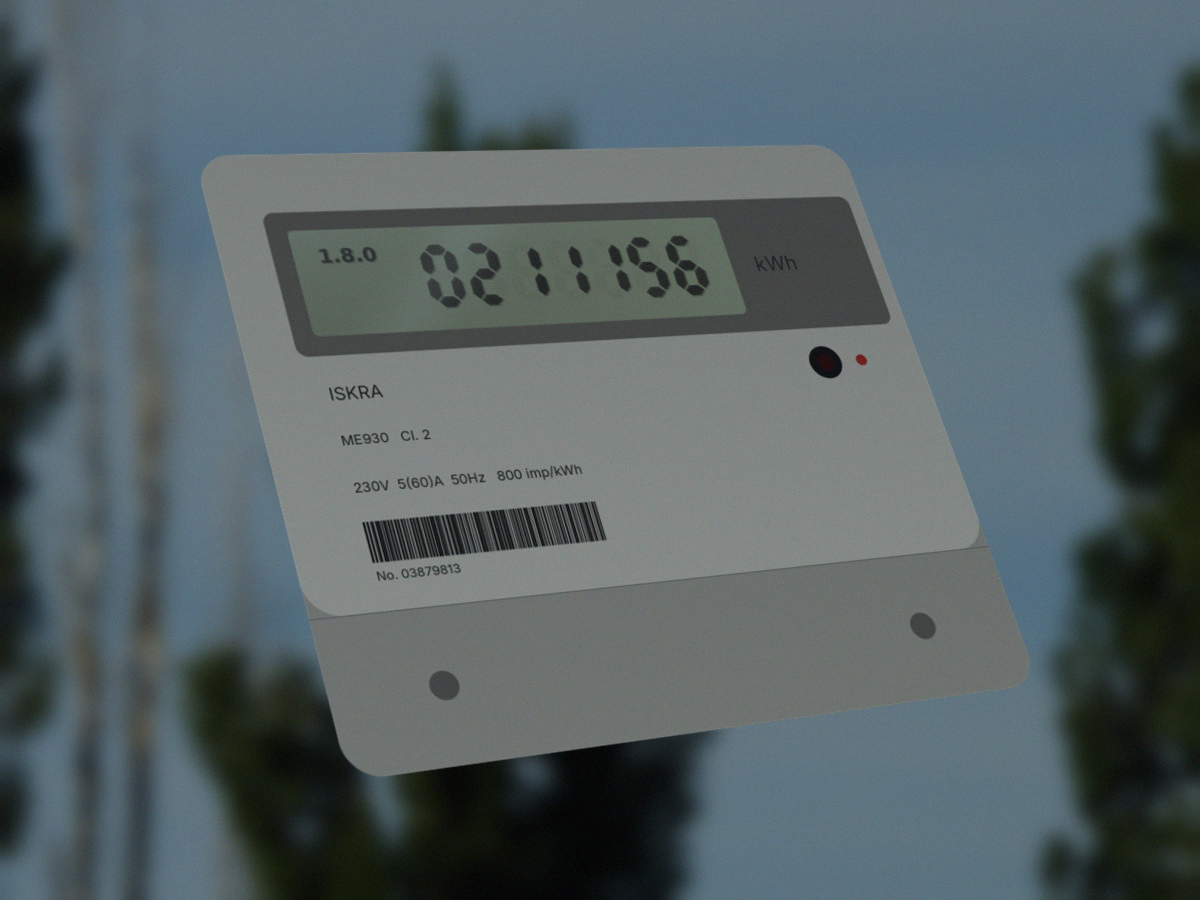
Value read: 211156 kWh
